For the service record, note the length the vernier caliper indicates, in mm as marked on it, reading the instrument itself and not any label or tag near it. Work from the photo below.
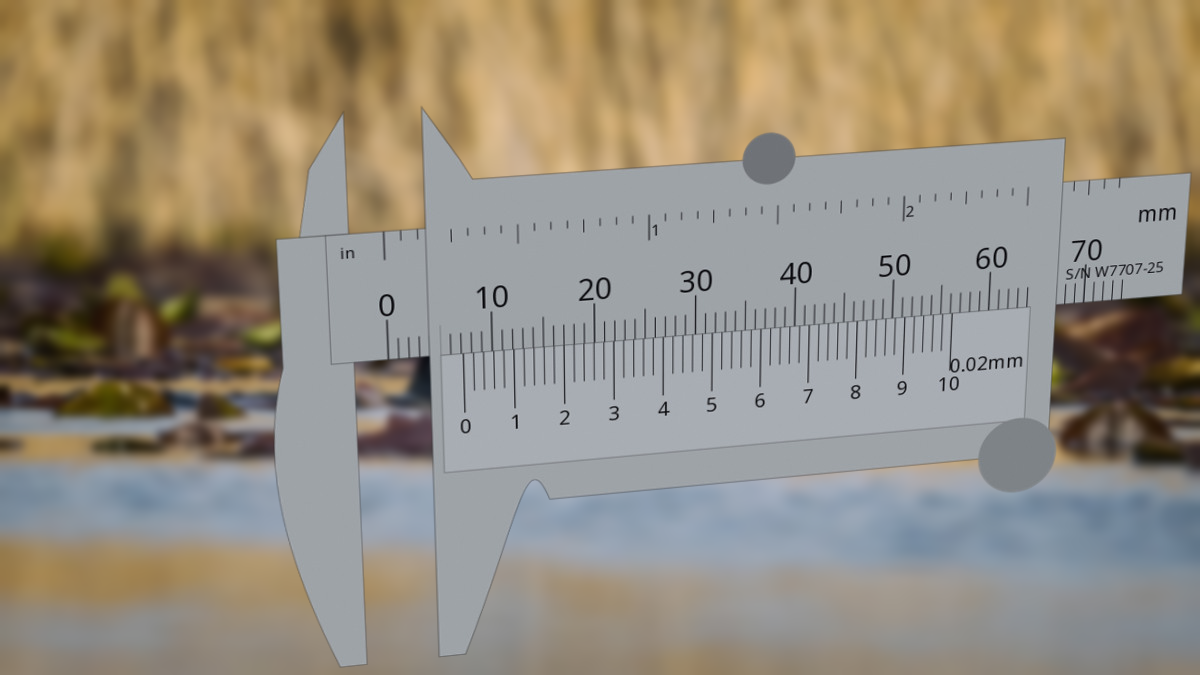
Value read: 7.2 mm
